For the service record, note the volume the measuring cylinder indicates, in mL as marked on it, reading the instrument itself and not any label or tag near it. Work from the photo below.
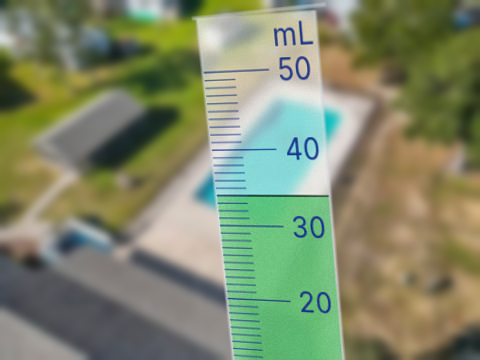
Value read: 34 mL
